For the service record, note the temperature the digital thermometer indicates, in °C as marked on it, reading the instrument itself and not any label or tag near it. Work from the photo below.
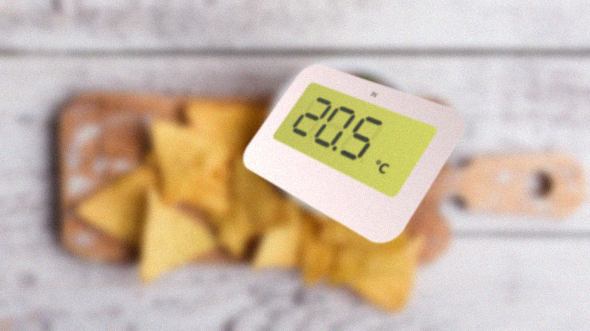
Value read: 20.5 °C
